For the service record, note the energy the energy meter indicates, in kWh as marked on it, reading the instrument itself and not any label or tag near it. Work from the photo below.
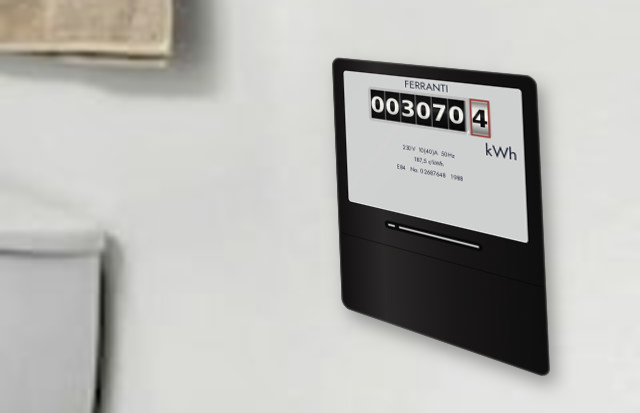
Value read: 3070.4 kWh
